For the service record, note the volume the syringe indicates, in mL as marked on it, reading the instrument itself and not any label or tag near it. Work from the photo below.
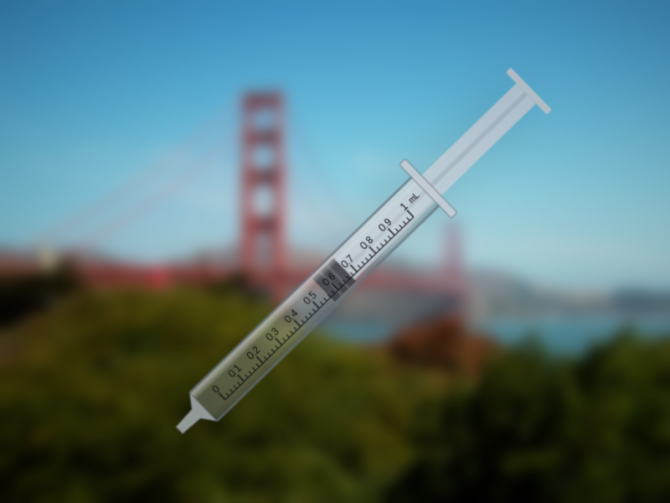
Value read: 0.56 mL
